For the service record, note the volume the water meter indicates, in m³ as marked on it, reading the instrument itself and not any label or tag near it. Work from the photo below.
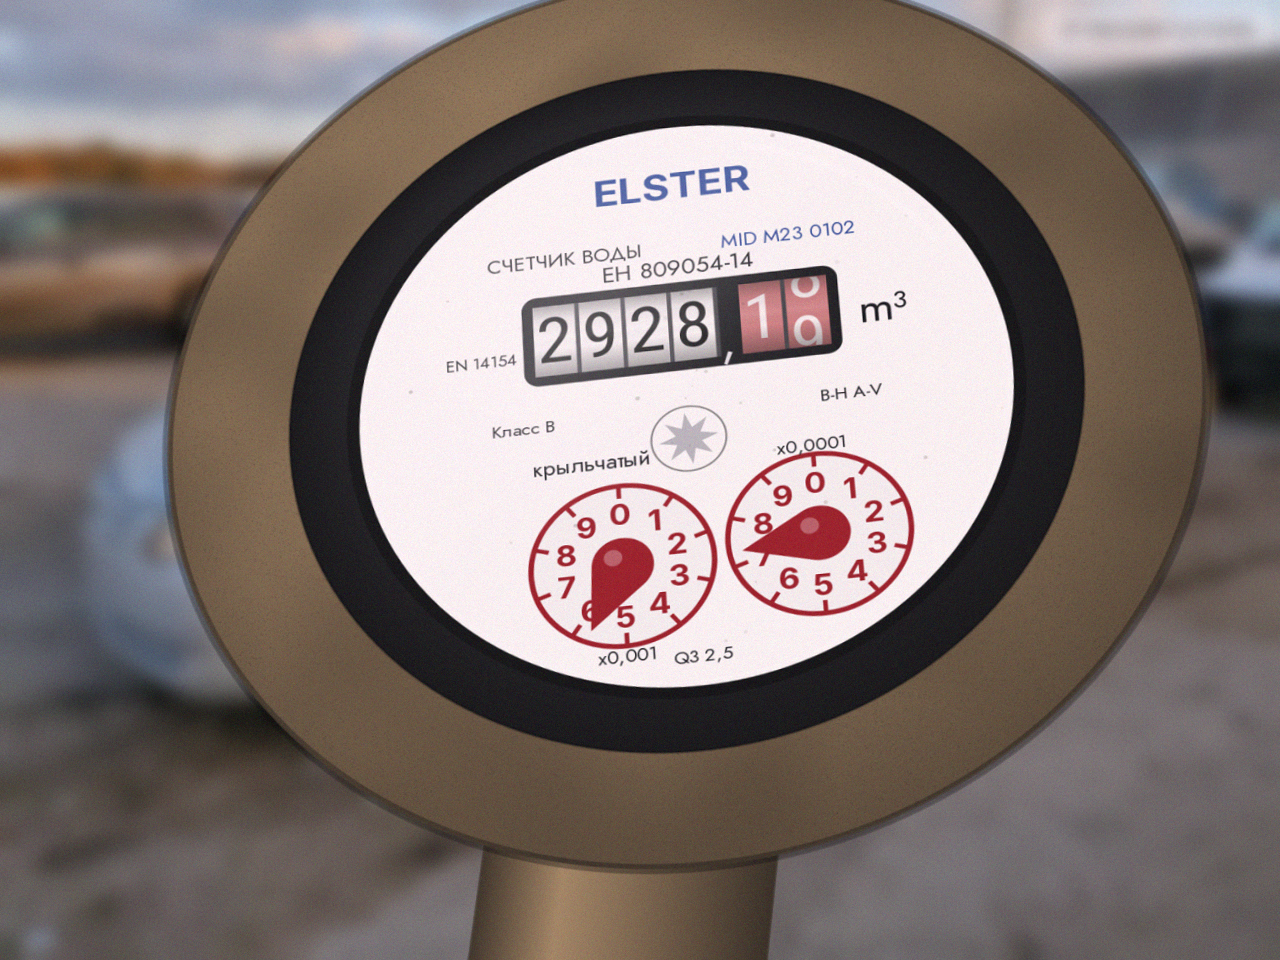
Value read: 2928.1857 m³
